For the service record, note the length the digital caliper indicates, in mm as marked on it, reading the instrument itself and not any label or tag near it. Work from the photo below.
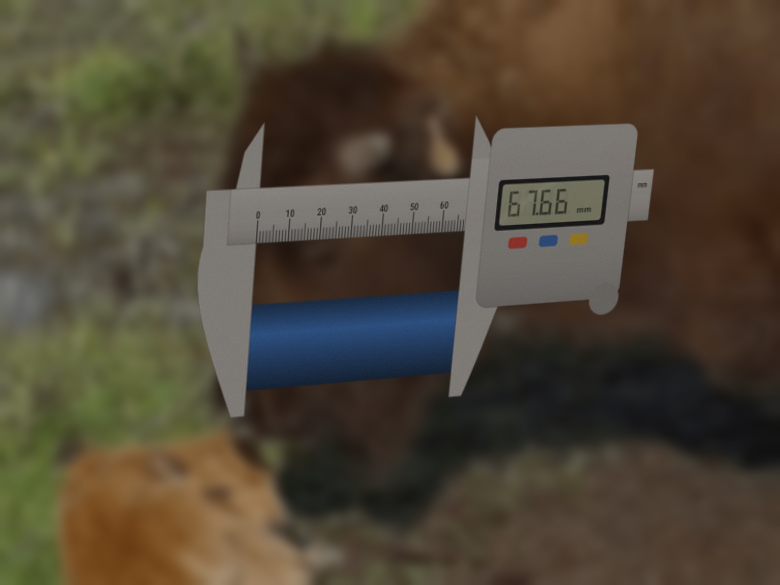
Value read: 67.66 mm
